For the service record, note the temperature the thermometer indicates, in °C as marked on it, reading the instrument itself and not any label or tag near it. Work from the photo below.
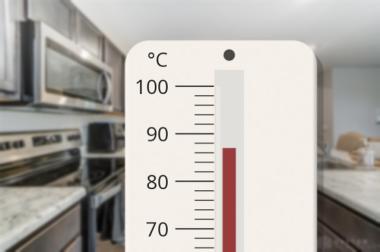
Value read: 87 °C
